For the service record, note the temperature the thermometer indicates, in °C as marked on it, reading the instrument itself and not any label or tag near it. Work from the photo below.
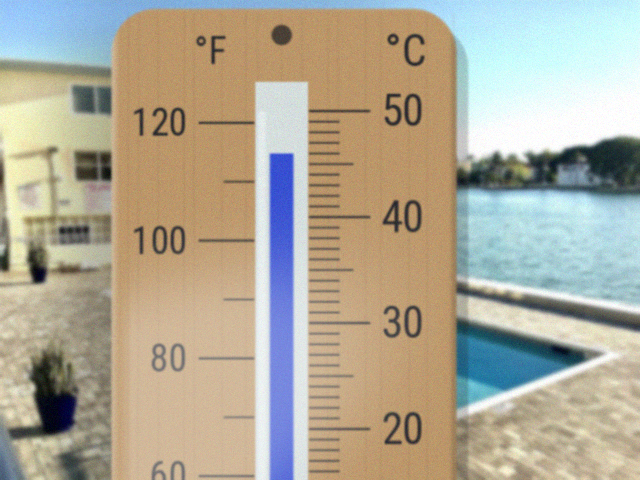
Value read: 46 °C
